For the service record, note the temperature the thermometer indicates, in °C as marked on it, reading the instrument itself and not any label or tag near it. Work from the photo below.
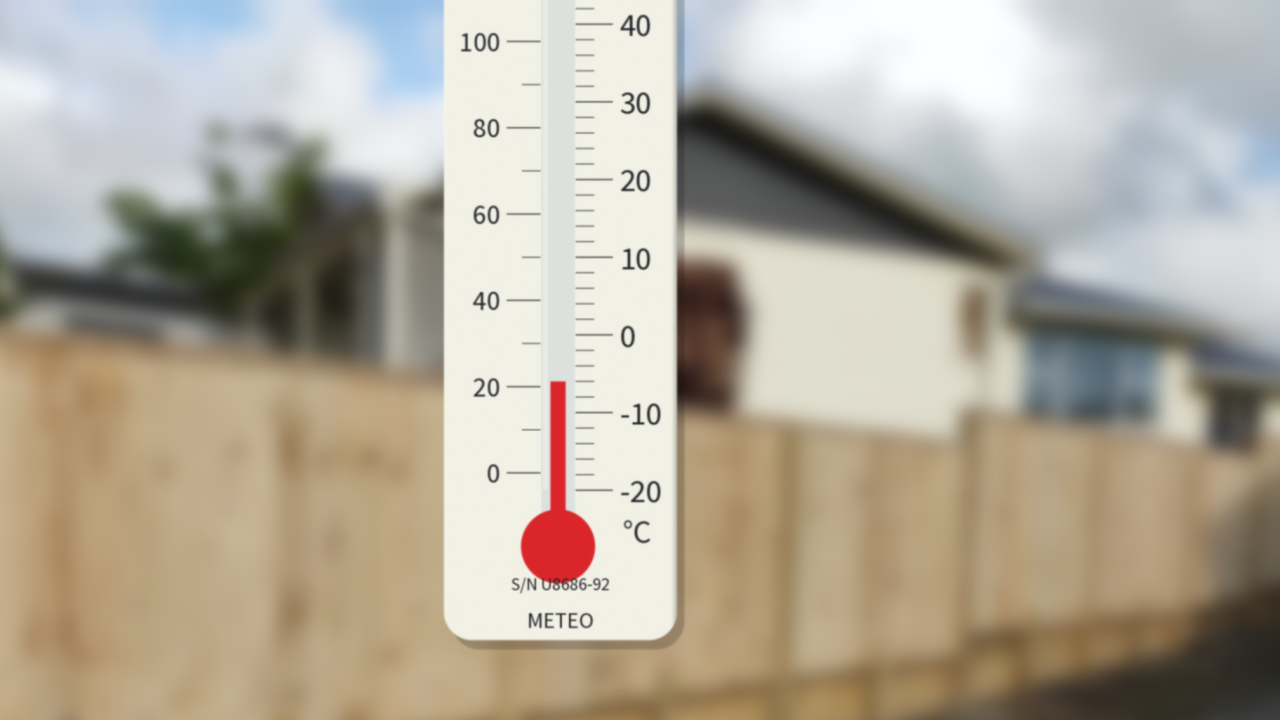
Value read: -6 °C
